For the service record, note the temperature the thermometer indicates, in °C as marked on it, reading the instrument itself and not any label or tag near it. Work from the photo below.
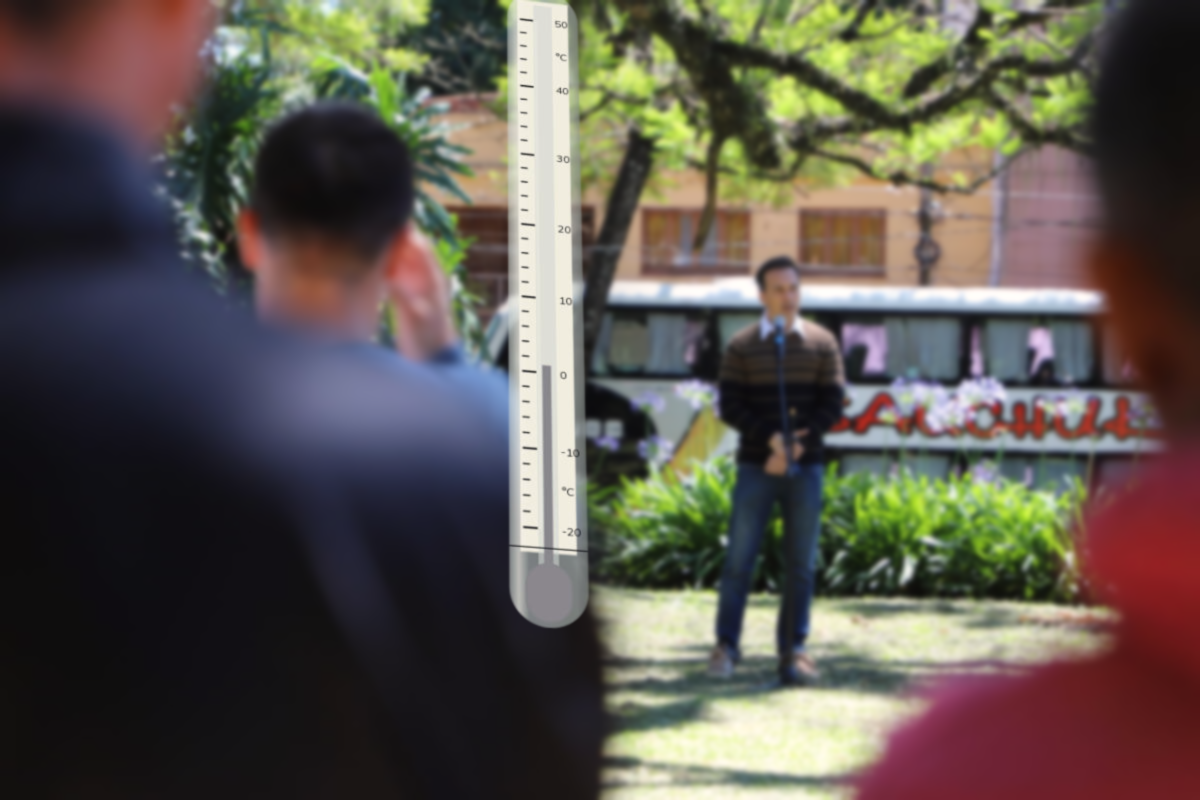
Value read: 1 °C
